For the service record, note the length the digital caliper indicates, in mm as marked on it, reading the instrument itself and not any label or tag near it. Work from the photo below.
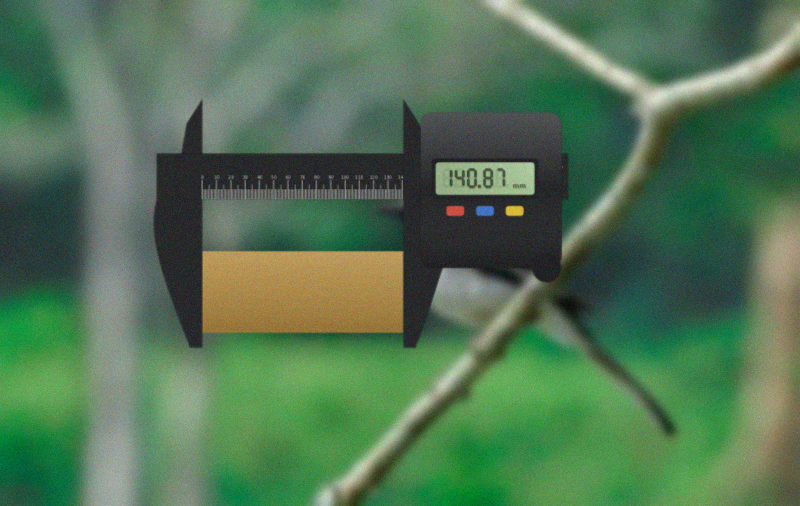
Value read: 140.87 mm
